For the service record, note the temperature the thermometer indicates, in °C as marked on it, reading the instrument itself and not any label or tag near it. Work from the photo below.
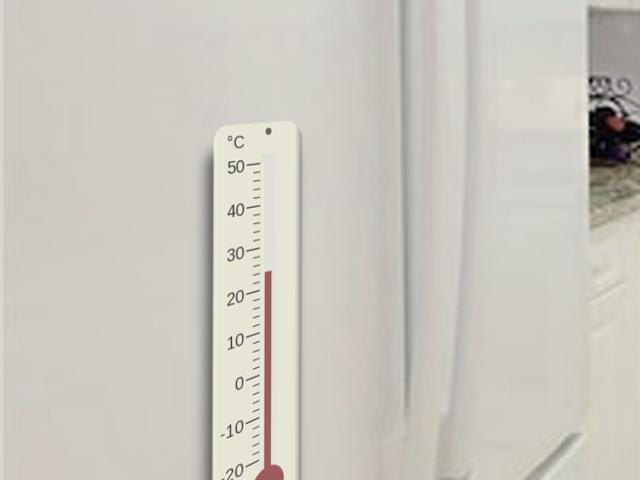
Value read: 24 °C
